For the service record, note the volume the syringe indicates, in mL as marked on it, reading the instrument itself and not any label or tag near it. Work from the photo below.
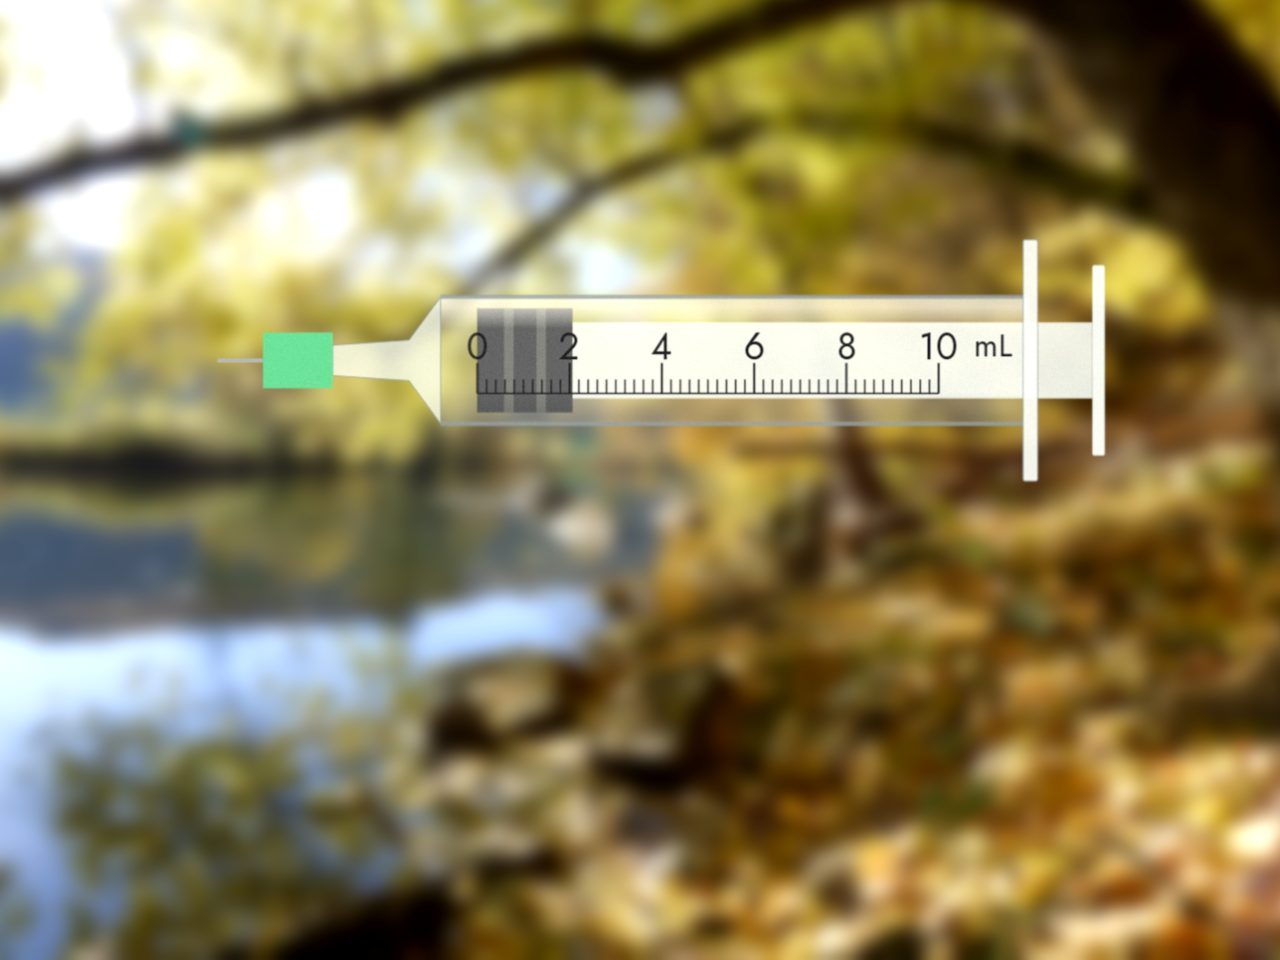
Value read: 0 mL
